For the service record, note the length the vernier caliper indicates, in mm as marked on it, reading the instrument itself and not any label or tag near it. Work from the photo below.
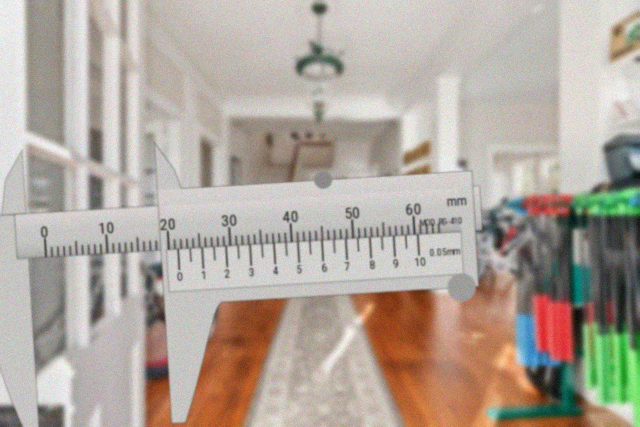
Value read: 21.5 mm
